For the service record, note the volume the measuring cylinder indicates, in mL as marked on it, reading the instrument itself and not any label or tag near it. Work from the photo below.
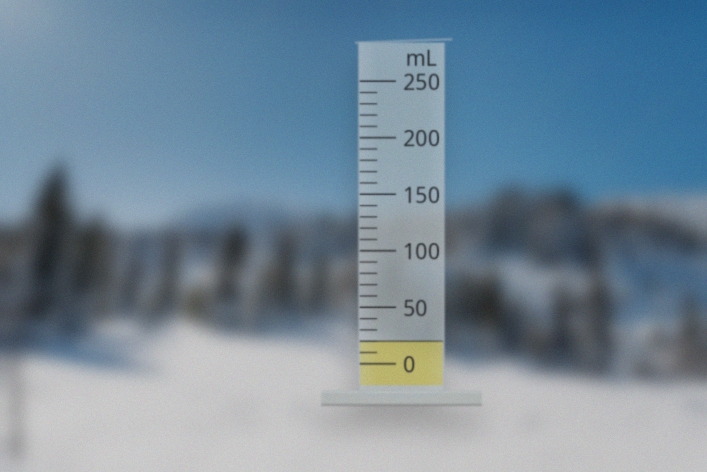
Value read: 20 mL
